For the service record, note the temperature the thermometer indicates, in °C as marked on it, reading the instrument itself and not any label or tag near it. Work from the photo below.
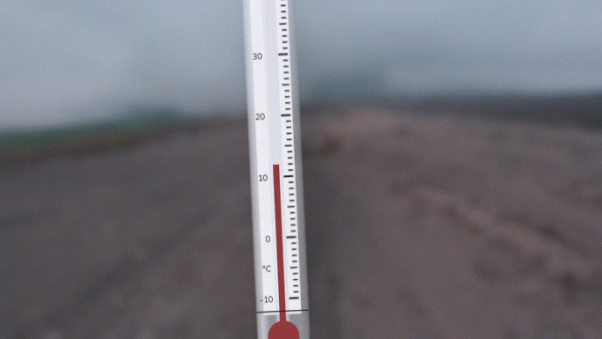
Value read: 12 °C
